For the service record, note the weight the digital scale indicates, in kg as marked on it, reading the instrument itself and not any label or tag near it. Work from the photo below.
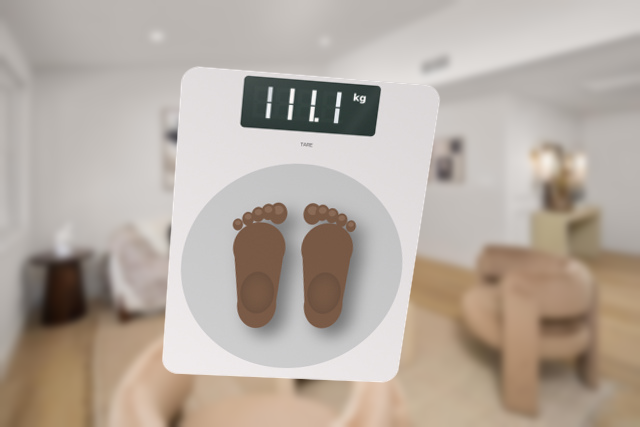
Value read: 111.1 kg
